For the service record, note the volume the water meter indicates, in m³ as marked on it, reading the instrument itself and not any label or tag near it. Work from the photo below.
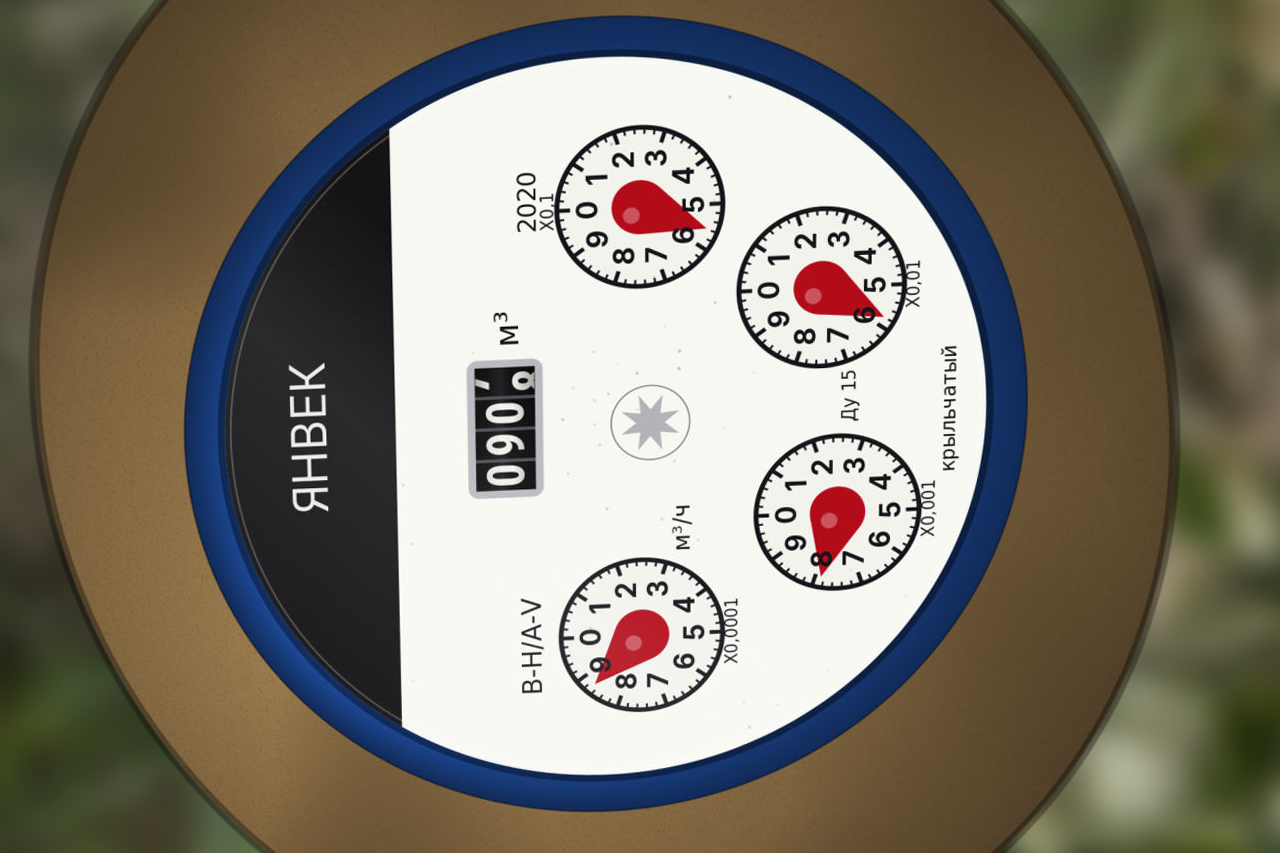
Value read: 907.5578 m³
